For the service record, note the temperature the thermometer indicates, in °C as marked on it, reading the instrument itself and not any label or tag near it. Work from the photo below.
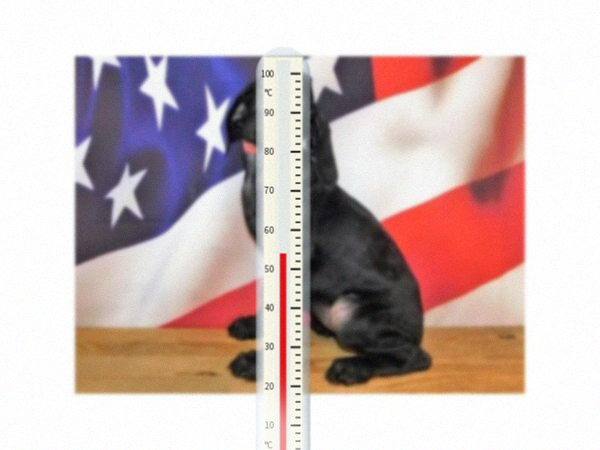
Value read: 54 °C
